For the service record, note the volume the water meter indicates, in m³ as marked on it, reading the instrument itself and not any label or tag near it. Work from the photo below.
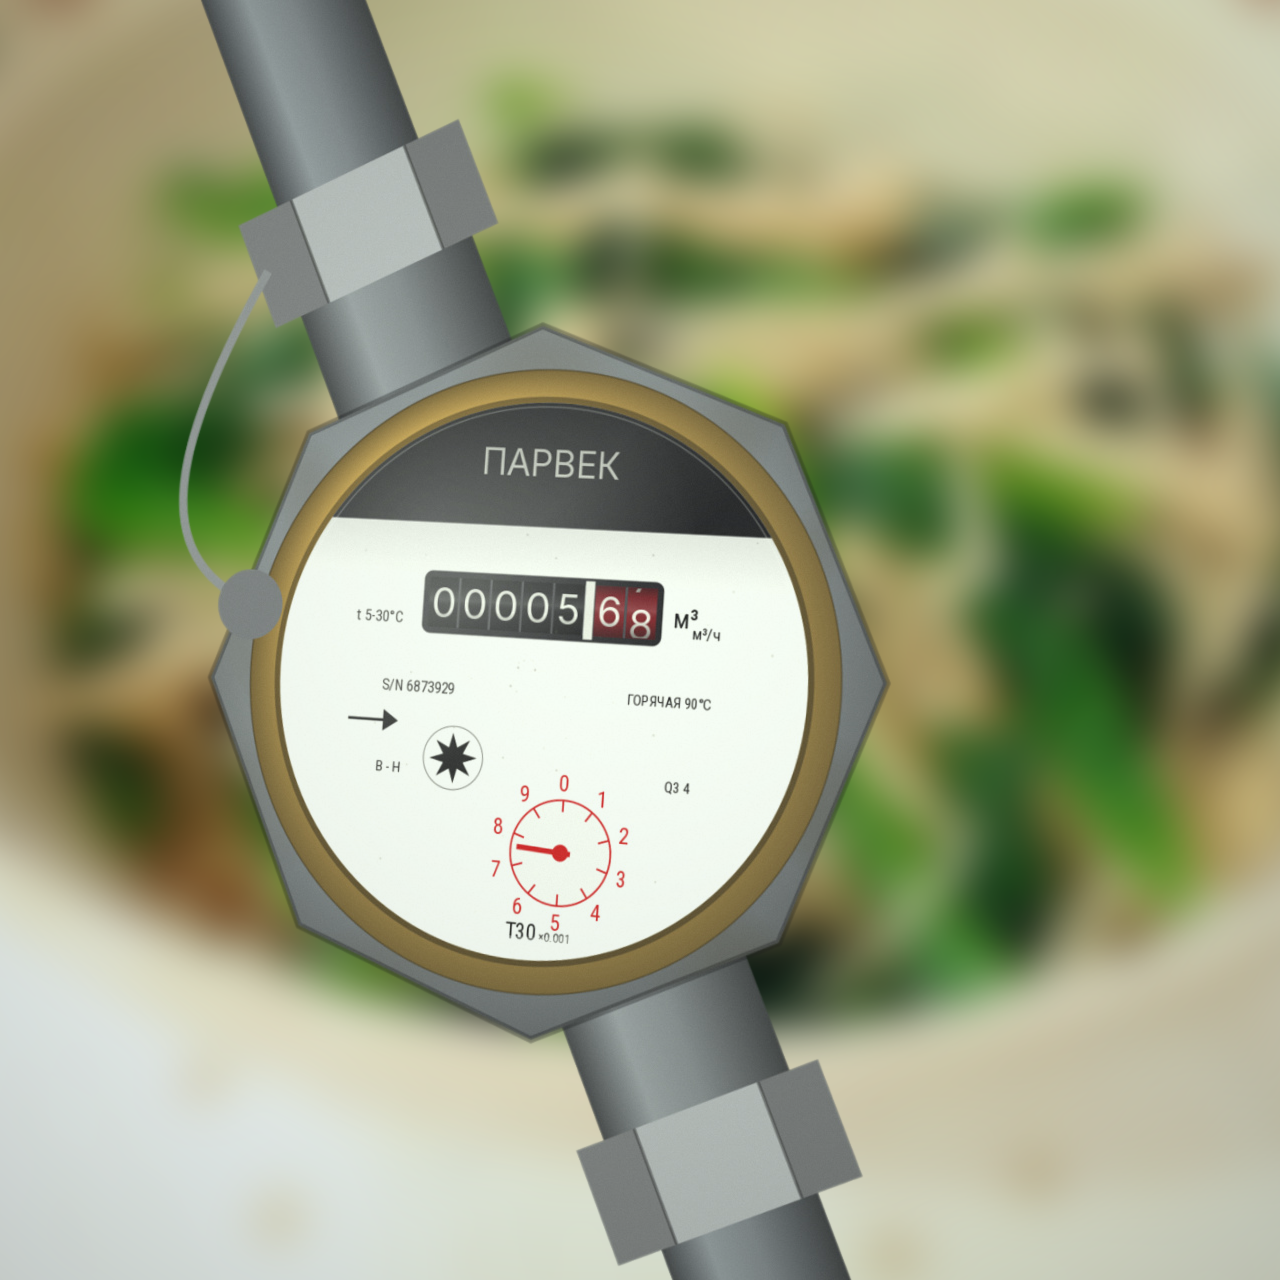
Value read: 5.677 m³
